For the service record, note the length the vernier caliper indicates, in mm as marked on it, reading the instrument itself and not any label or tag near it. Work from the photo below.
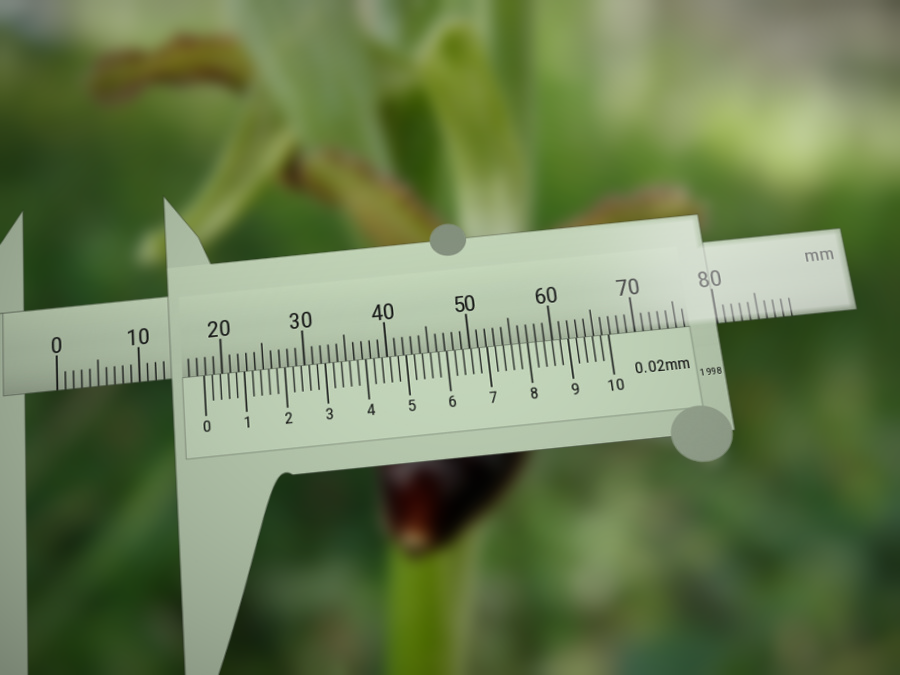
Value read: 17.8 mm
